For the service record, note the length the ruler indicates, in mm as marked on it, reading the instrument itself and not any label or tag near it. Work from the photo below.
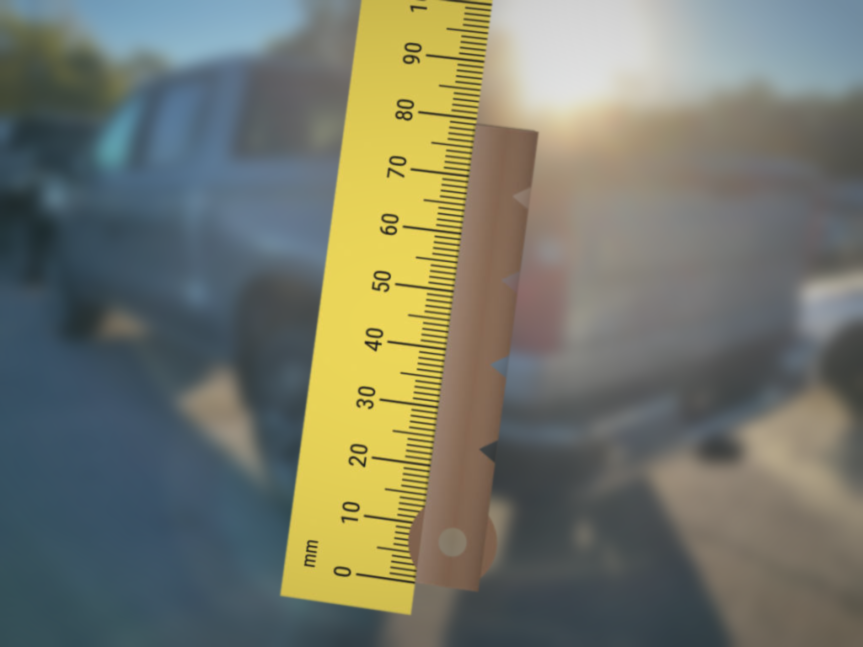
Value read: 79 mm
